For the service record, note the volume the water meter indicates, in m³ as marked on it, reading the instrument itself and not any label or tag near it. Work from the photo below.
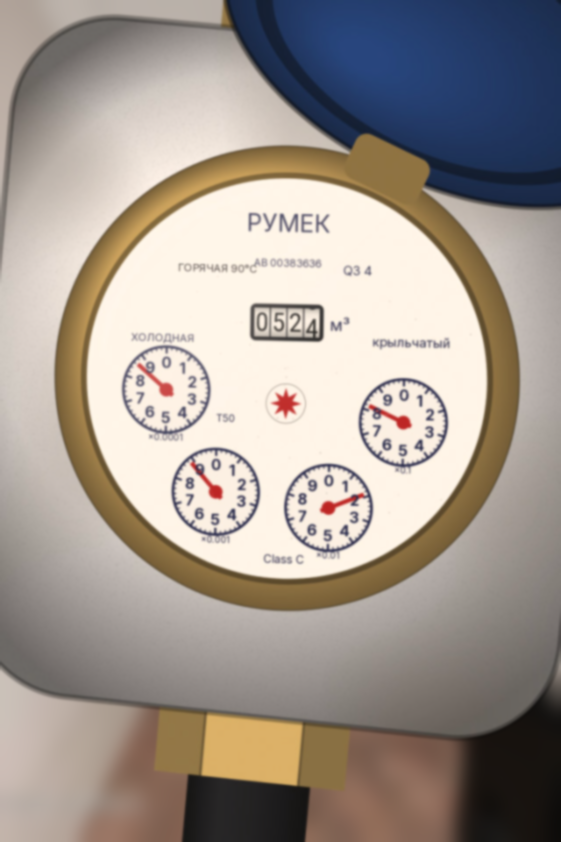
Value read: 523.8188 m³
